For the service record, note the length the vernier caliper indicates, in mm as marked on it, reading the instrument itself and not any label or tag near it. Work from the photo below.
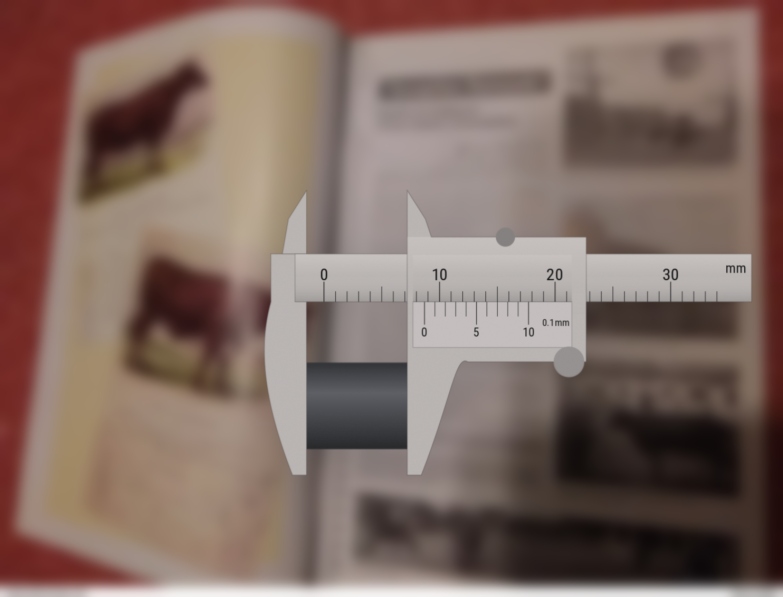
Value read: 8.7 mm
